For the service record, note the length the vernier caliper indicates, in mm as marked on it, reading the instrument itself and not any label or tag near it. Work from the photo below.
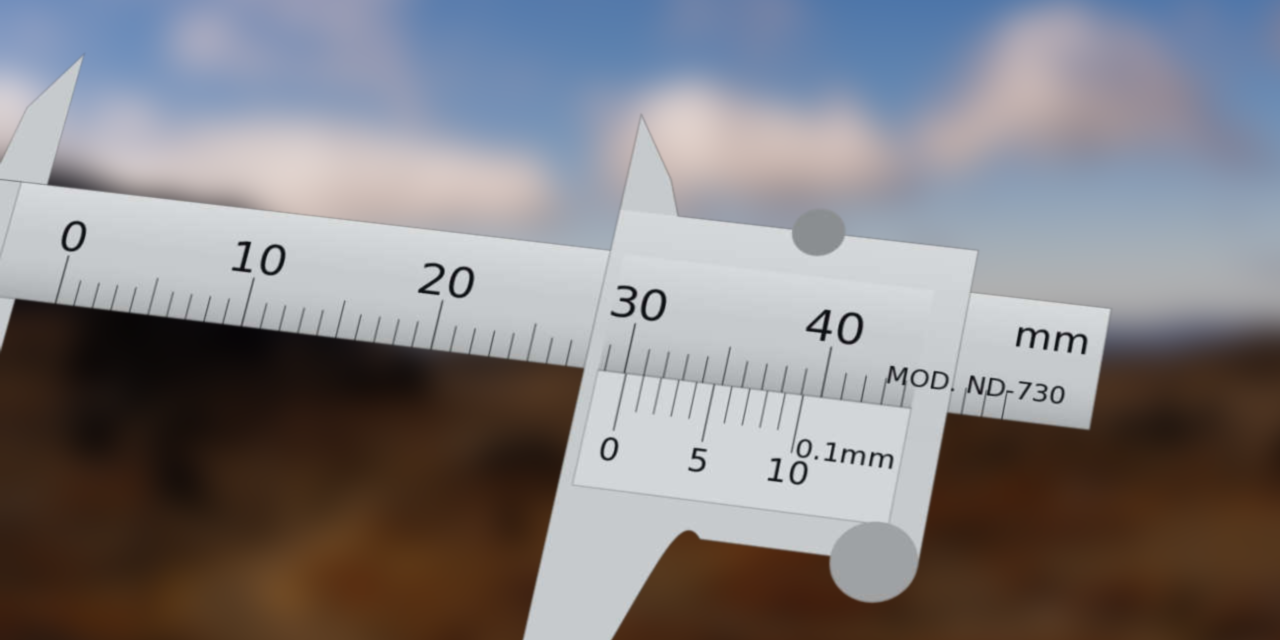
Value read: 30.1 mm
